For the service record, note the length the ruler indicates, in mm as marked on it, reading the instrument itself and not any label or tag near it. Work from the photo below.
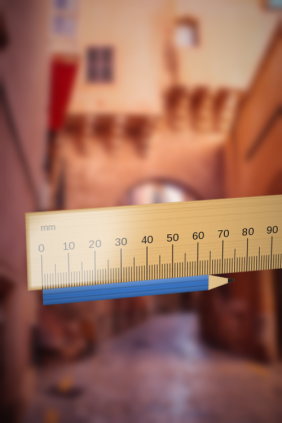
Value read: 75 mm
